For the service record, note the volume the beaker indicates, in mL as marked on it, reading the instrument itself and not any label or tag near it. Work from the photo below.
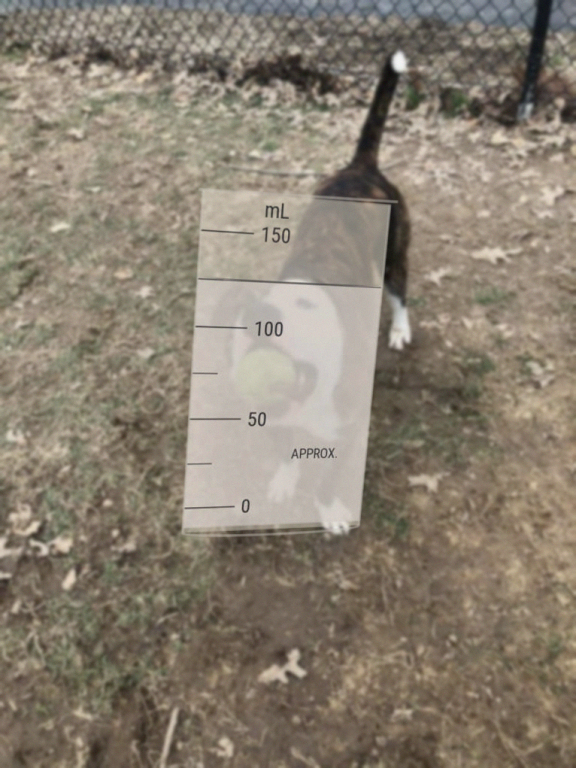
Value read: 125 mL
